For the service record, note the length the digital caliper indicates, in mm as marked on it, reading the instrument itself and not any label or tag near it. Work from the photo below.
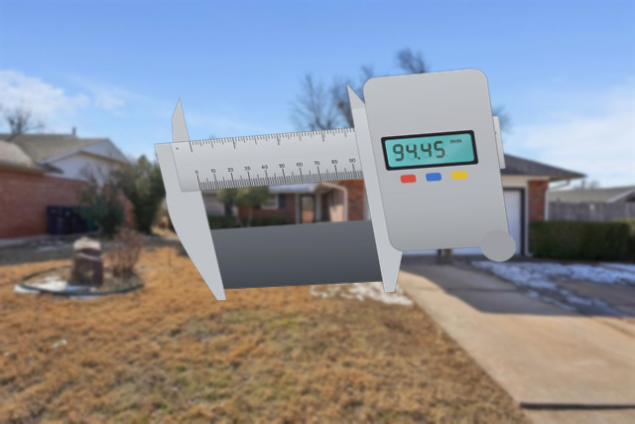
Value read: 94.45 mm
